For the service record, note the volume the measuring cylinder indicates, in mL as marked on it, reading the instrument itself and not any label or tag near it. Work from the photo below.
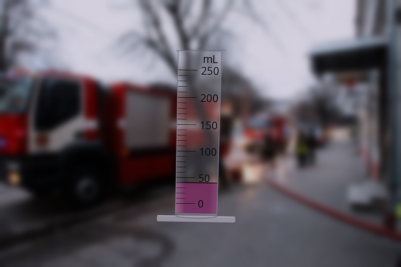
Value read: 40 mL
